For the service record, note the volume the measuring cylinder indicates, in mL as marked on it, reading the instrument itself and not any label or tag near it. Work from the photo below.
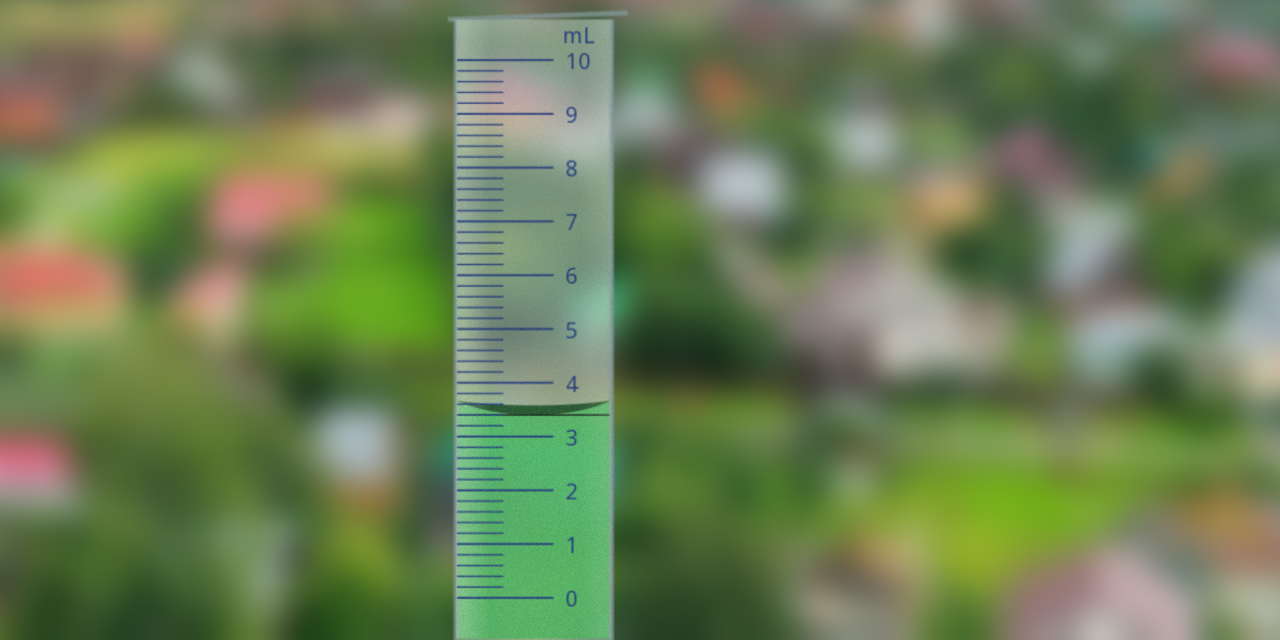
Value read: 3.4 mL
